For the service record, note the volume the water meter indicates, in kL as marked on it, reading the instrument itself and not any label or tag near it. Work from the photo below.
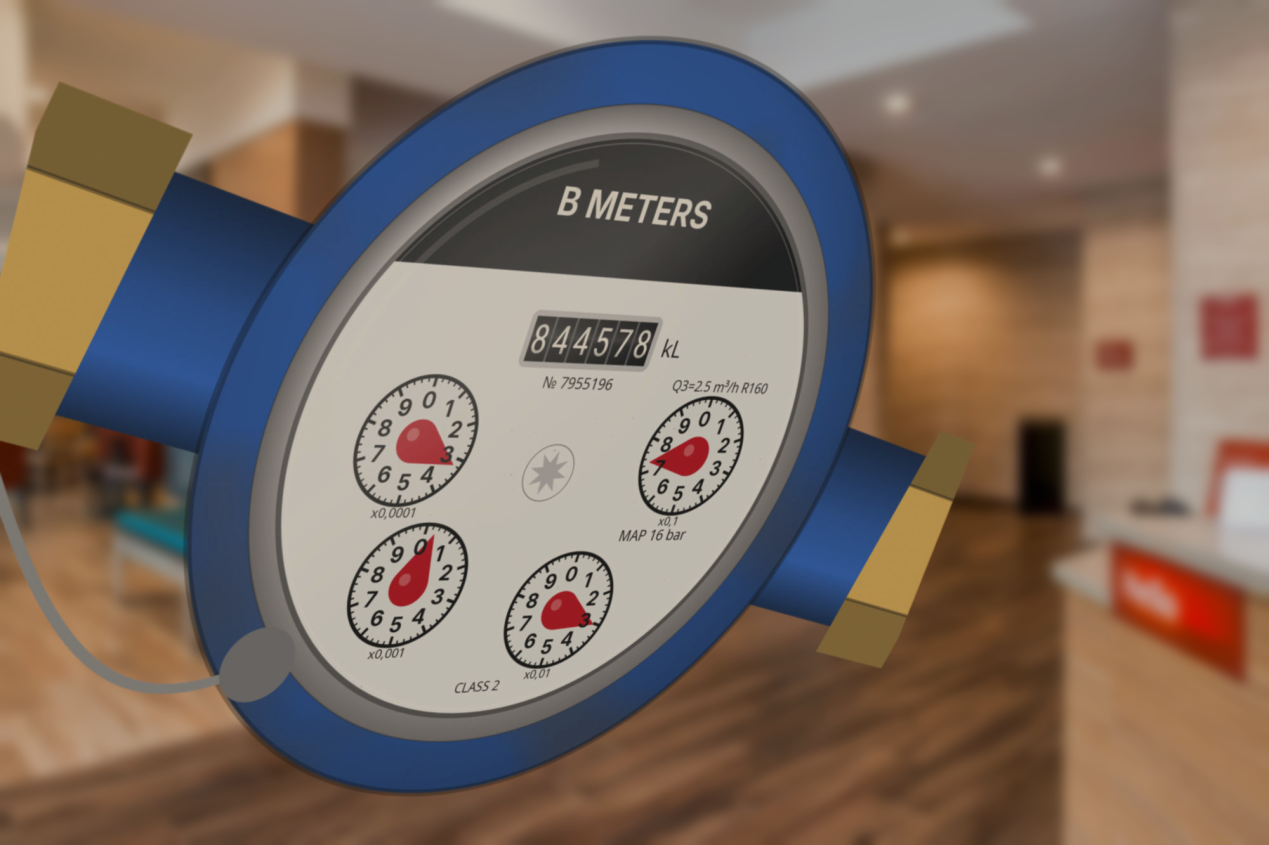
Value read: 844578.7303 kL
